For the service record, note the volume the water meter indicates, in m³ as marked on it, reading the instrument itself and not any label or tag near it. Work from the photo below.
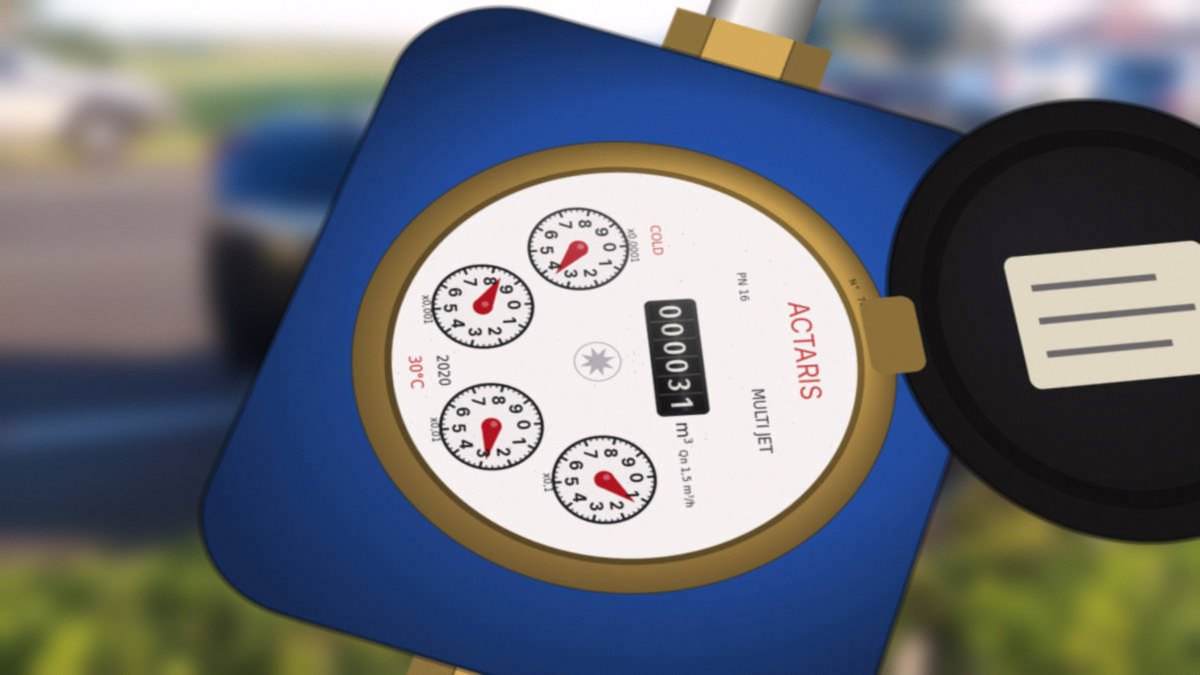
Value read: 31.1283 m³
